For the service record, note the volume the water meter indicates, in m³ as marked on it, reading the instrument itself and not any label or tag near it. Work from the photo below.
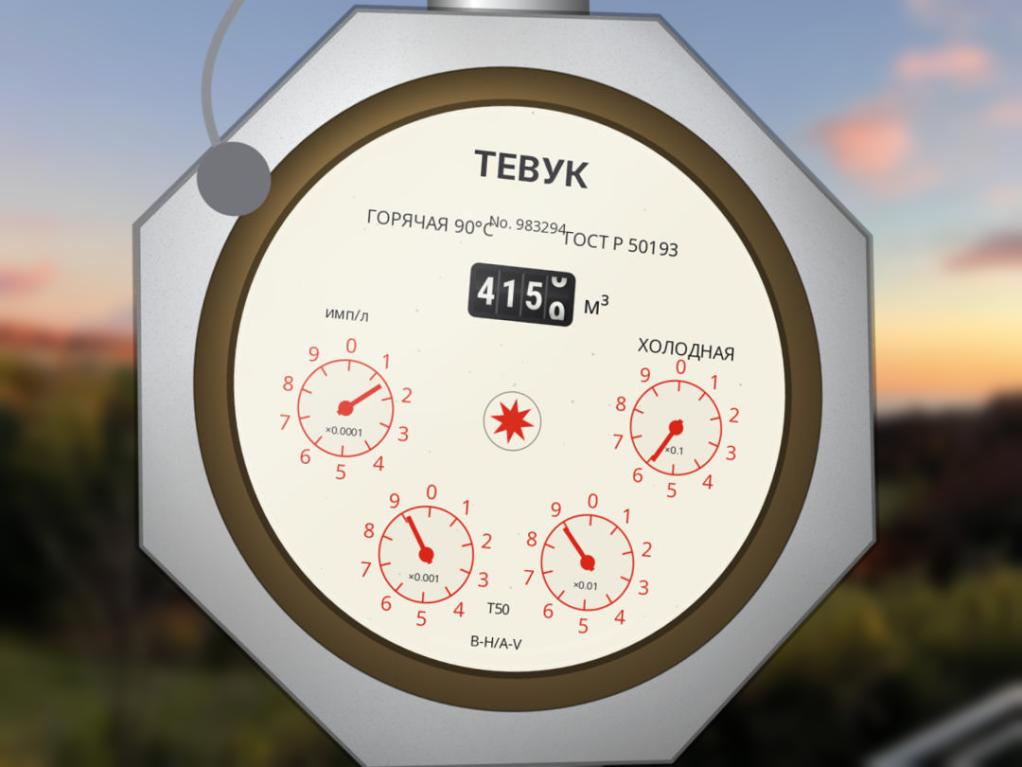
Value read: 4158.5891 m³
